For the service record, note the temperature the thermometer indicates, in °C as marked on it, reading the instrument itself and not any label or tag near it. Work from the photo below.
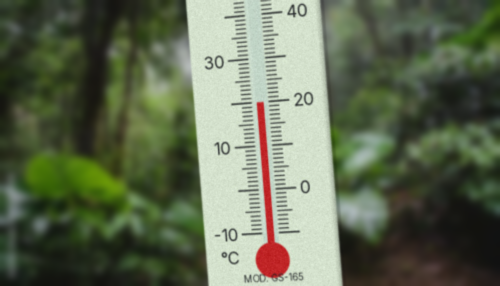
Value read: 20 °C
